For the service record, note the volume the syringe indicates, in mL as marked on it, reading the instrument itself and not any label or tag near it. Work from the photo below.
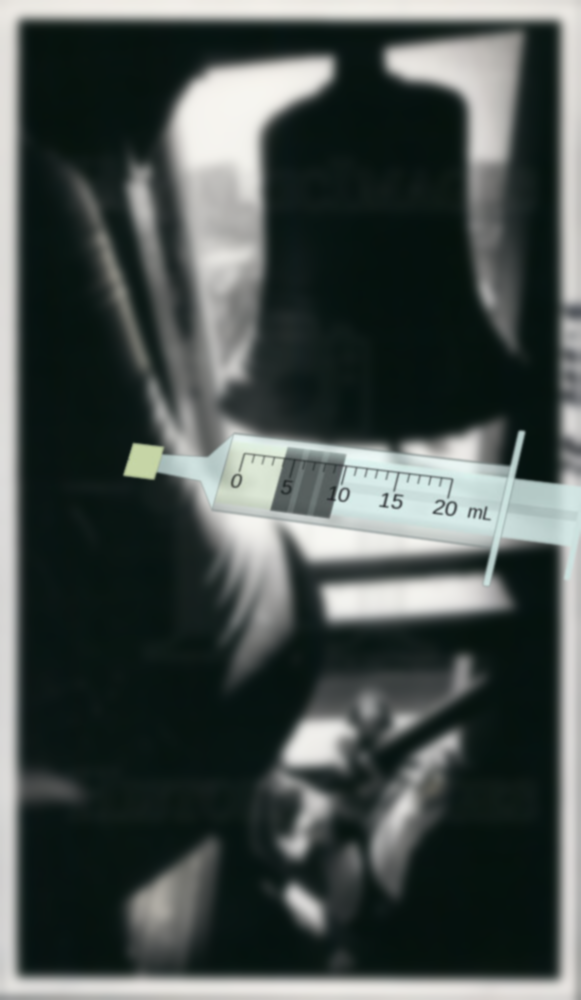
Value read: 4 mL
